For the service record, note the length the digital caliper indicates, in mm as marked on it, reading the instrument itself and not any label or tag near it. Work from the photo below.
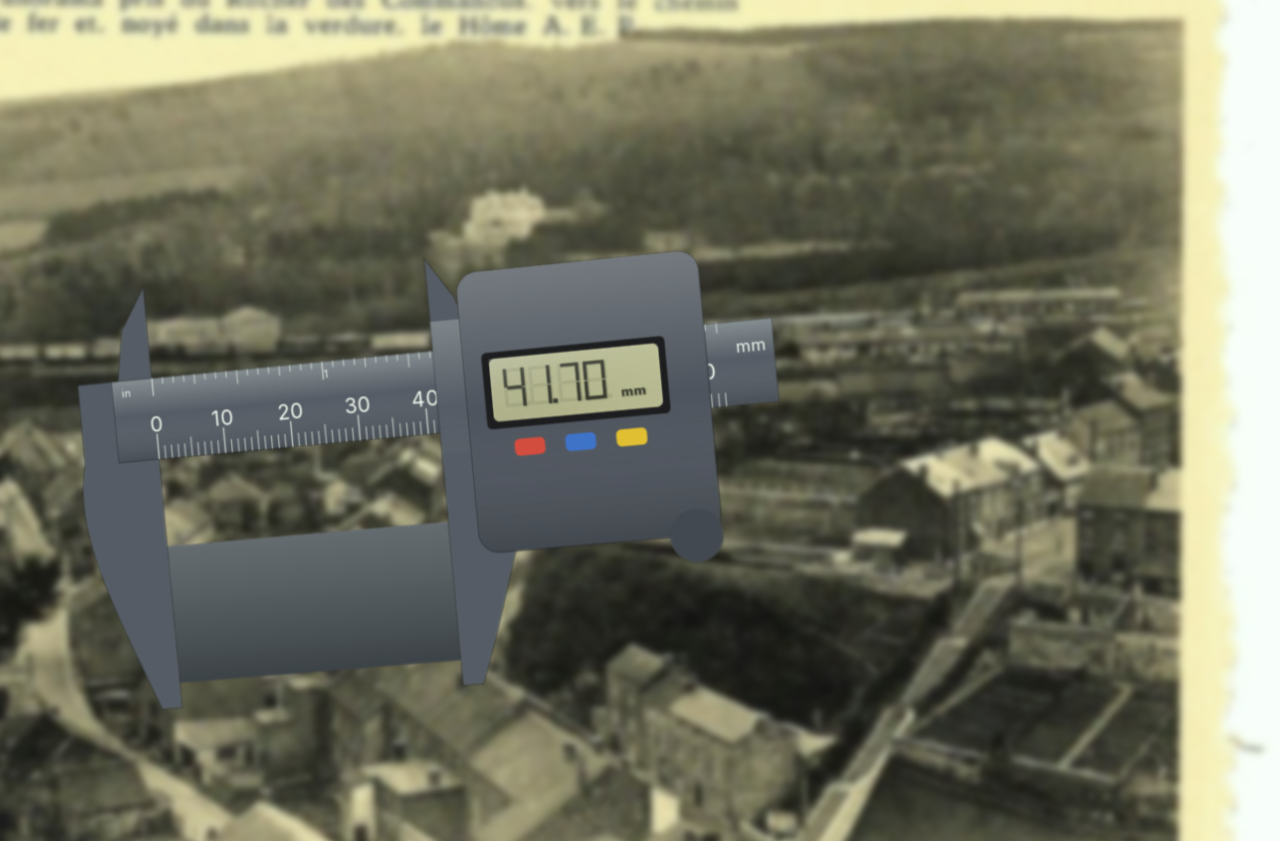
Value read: 41.70 mm
